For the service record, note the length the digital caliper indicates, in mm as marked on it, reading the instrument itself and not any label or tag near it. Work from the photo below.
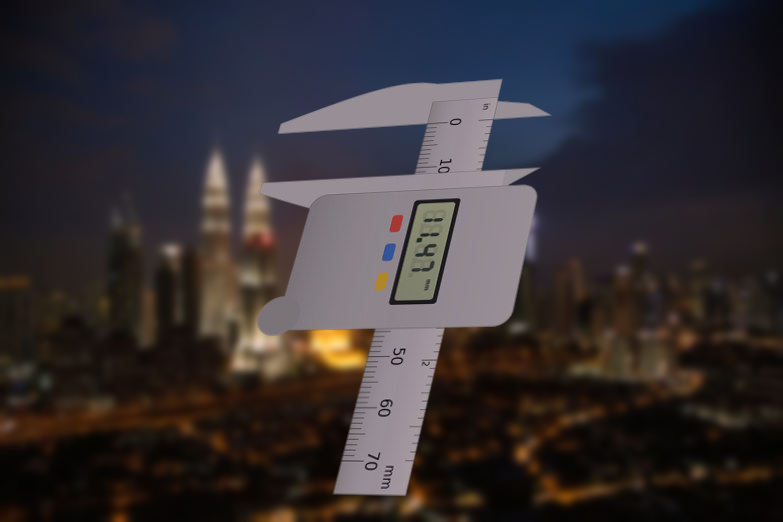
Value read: 11.47 mm
